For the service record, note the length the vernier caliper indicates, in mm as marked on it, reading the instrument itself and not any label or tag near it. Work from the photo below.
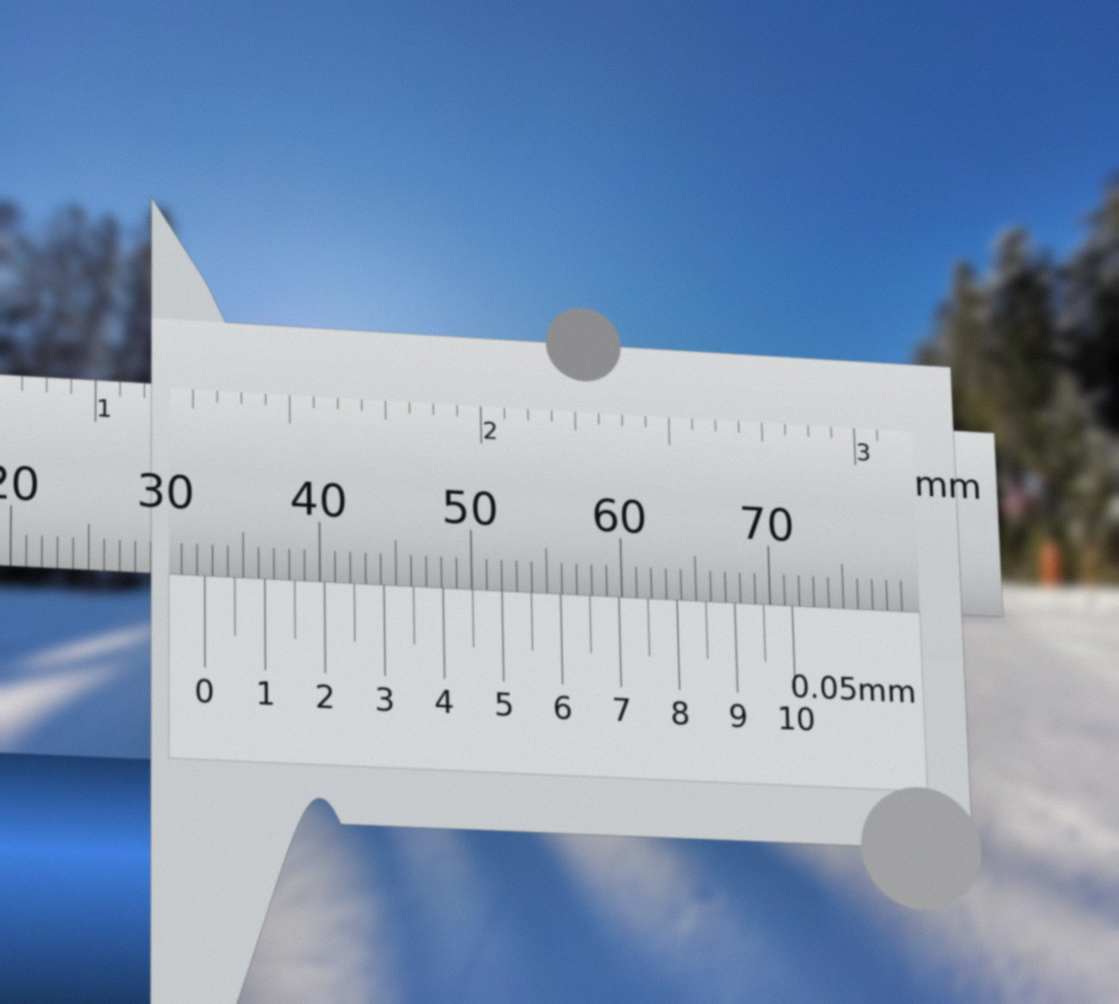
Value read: 32.5 mm
